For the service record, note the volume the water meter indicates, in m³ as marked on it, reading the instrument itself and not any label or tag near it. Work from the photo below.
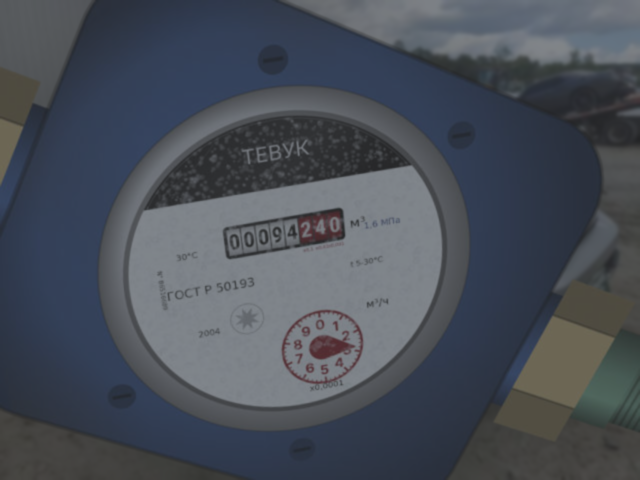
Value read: 94.2402 m³
